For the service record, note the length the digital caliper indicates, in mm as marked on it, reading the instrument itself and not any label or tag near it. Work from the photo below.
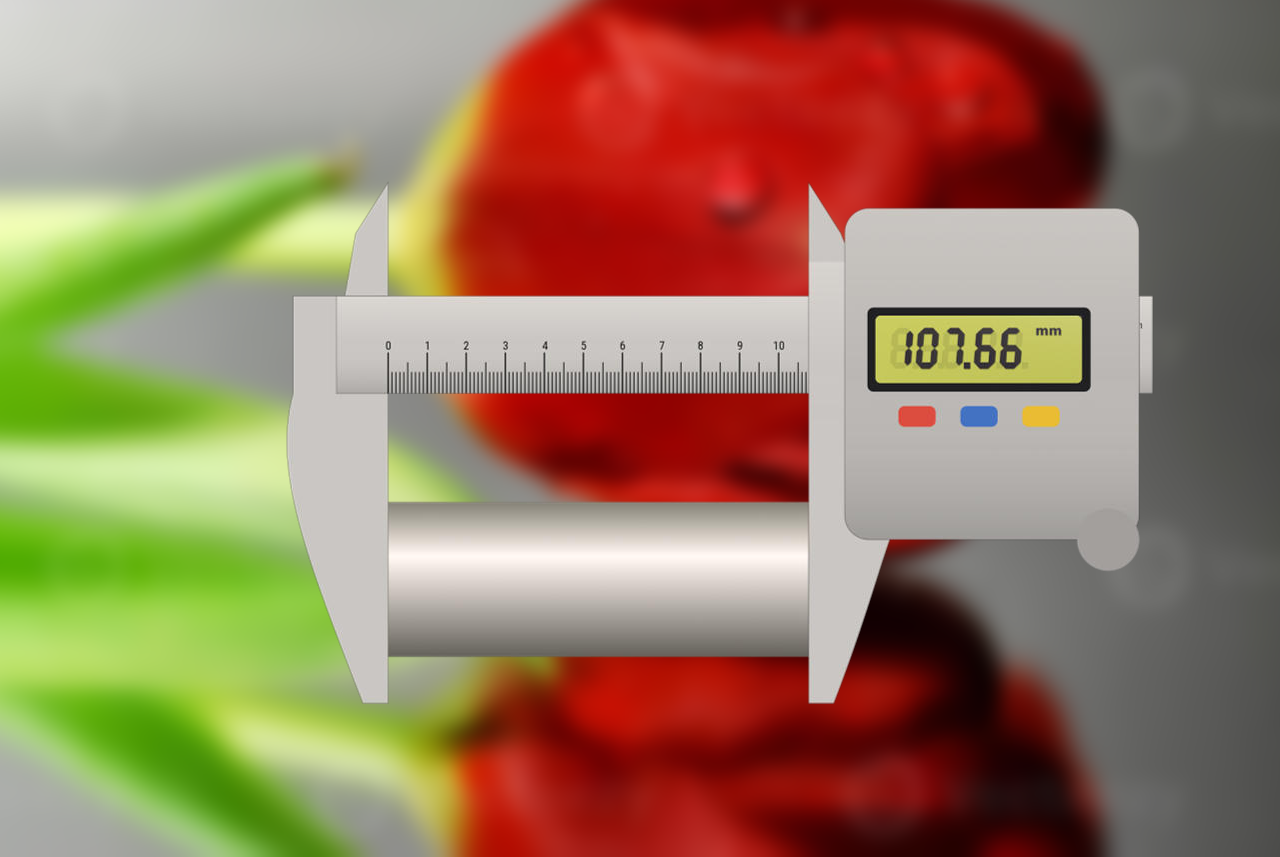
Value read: 107.66 mm
